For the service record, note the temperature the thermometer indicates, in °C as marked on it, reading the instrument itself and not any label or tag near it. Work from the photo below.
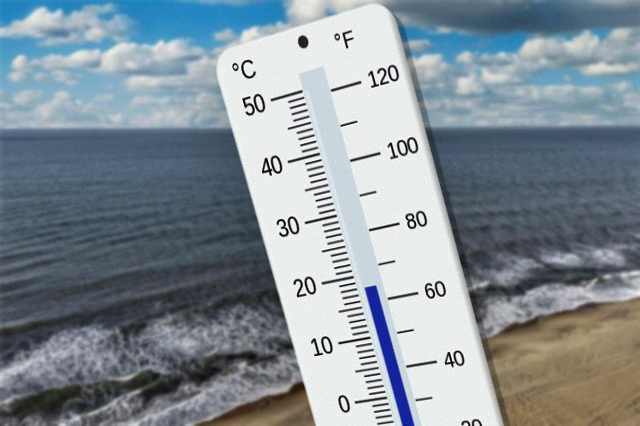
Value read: 18 °C
